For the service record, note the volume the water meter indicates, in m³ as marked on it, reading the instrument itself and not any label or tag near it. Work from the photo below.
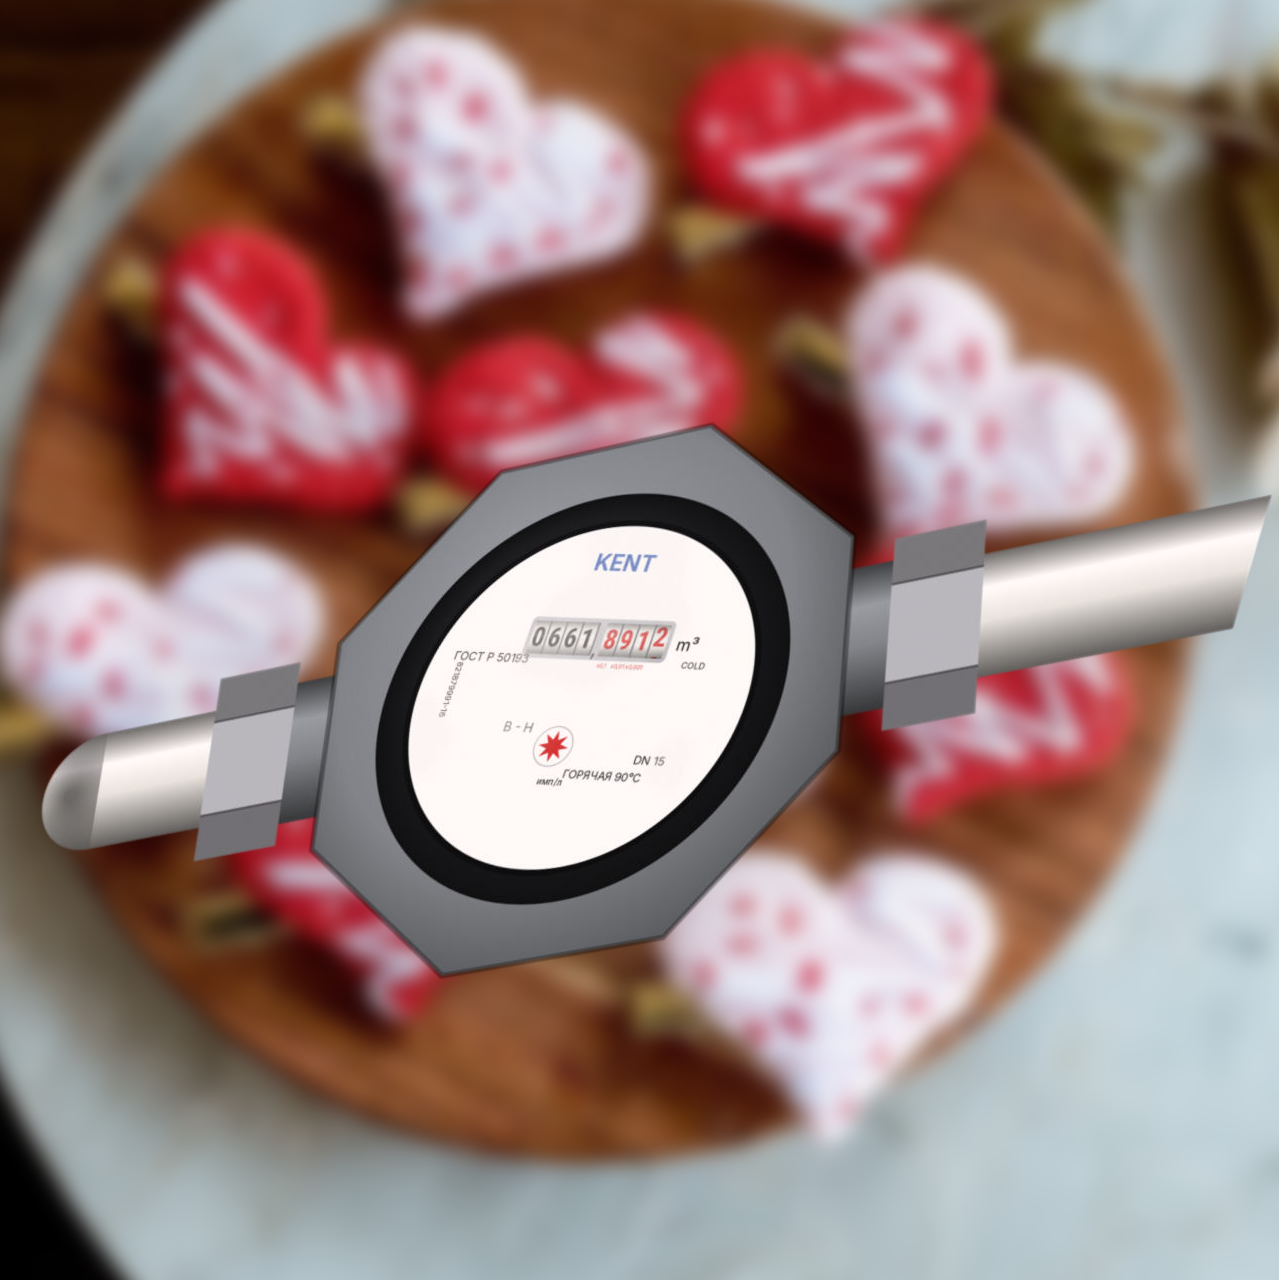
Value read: 661.8912 m³
